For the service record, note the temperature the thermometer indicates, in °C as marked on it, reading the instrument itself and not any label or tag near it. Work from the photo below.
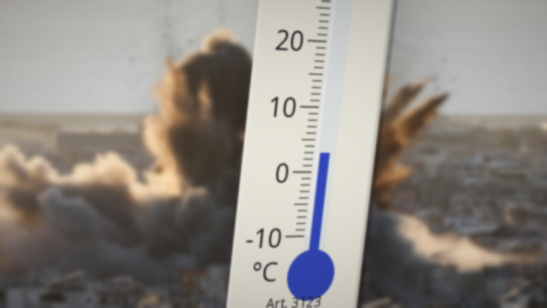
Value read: 3 °C
